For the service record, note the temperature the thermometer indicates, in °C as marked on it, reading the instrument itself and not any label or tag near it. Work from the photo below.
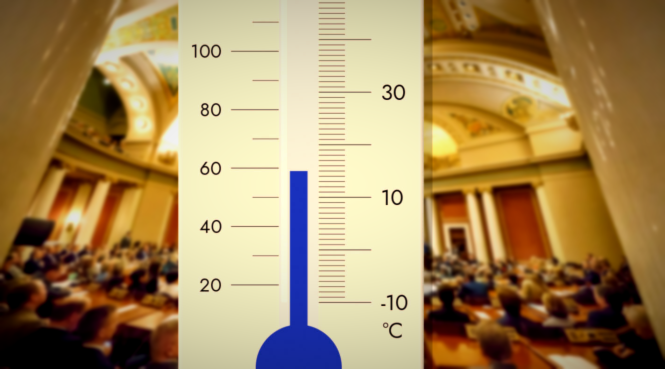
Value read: 15 °C
